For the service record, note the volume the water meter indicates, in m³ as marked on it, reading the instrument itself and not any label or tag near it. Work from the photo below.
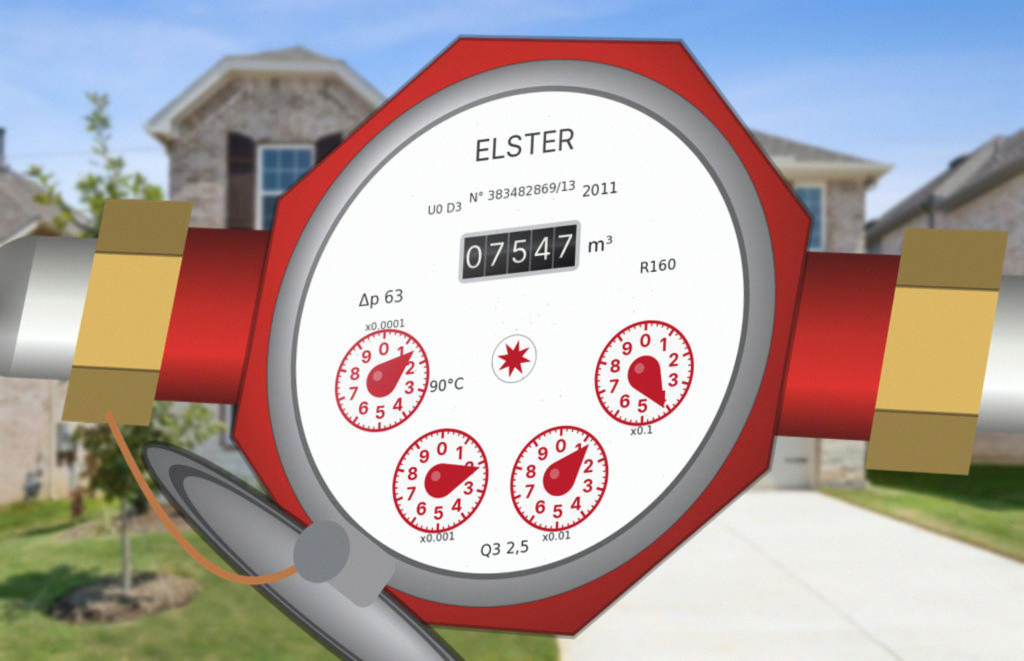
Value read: 7547.4121 m³
